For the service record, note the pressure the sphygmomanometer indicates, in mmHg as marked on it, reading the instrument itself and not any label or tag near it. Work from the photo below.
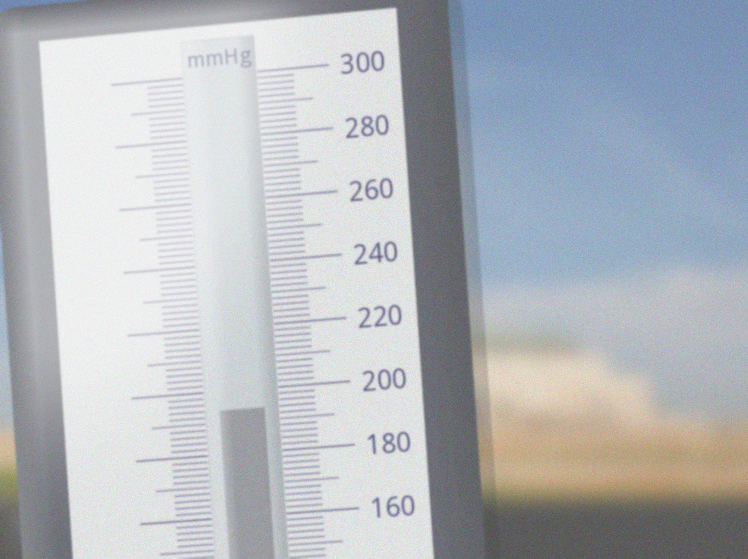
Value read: 194 mmHg
